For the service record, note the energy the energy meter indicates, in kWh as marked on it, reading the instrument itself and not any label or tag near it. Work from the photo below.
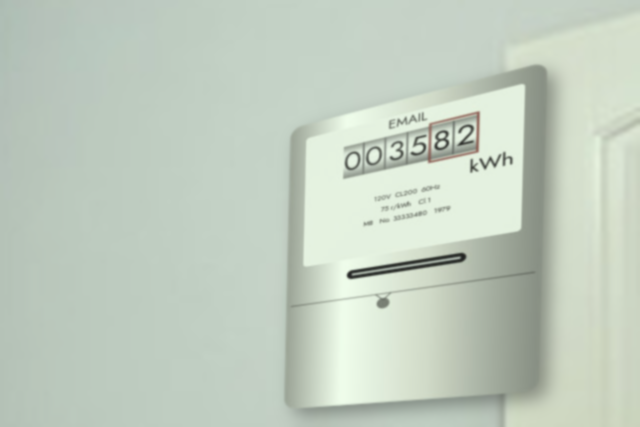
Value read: 35.82 kWh
